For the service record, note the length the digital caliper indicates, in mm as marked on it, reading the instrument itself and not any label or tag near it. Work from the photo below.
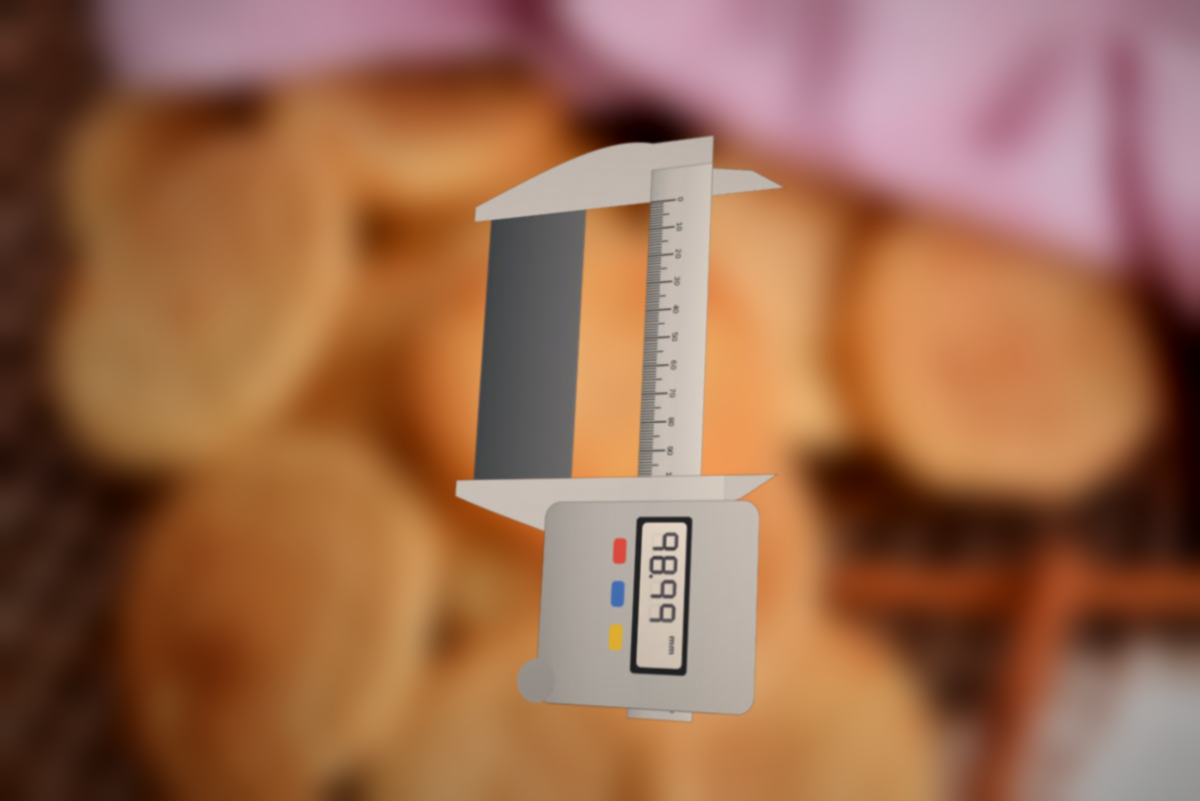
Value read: 98.99 mm
